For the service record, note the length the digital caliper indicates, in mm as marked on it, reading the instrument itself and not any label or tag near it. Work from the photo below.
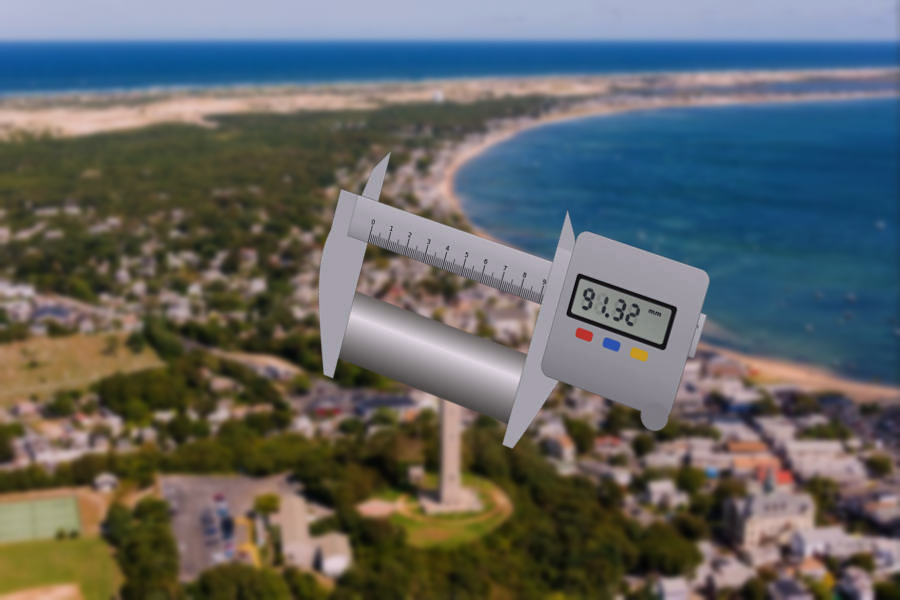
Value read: 91.32 mm
